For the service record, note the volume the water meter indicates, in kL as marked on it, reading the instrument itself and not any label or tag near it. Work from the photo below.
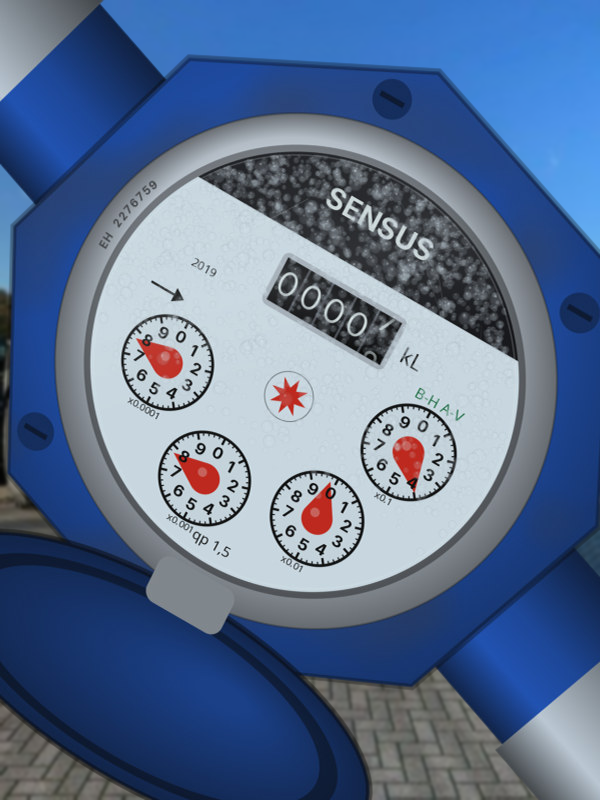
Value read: 7.3977 kL
